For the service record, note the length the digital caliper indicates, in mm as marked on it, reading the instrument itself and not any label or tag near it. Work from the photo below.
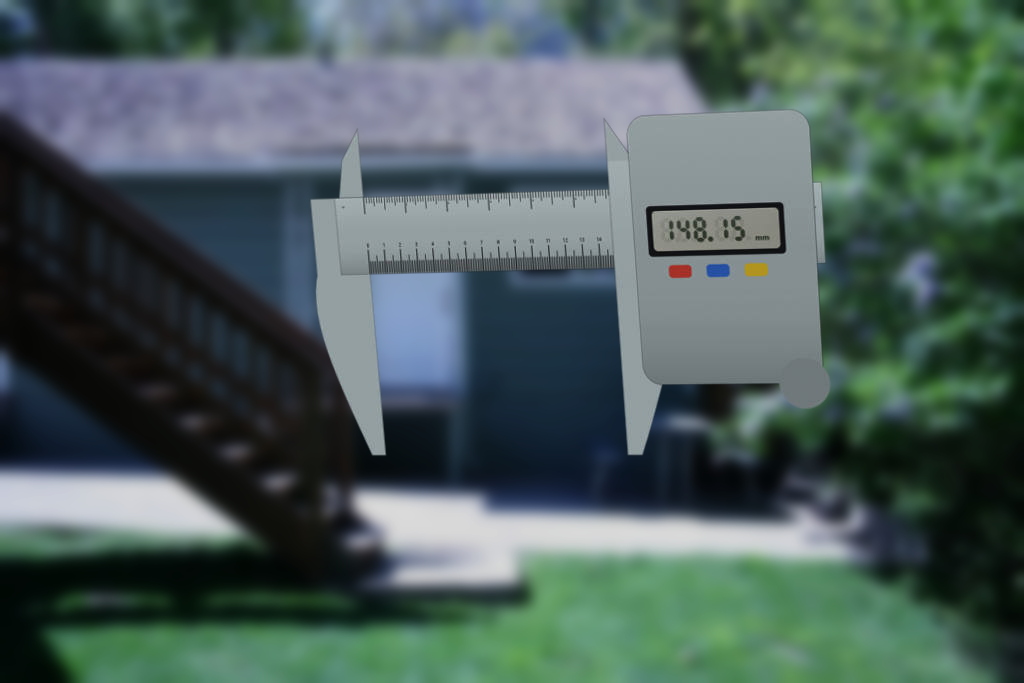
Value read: 148.15 mm
